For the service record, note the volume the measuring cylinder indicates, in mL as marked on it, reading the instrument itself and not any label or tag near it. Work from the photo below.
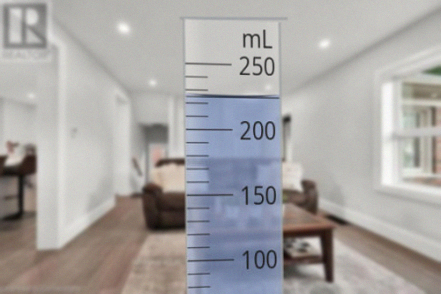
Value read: 225 mL
